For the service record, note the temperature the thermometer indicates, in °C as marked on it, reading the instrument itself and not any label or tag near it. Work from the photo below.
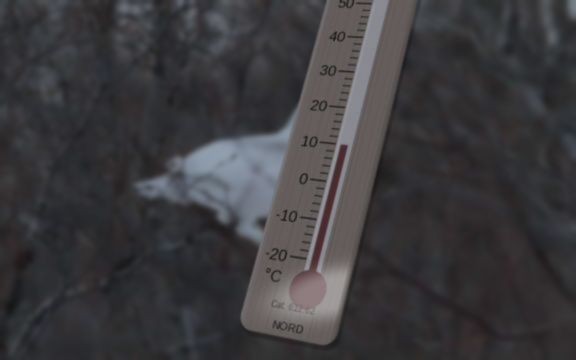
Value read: 10 °C
